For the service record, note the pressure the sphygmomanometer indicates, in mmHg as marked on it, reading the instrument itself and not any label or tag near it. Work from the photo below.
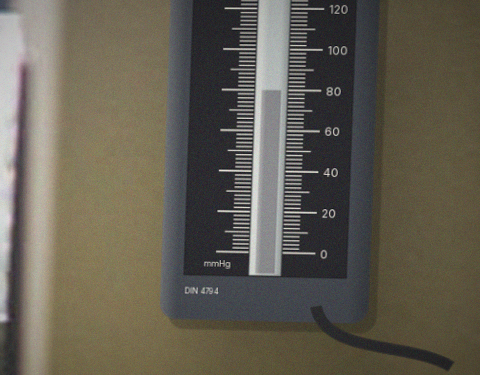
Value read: 80 mmHg
